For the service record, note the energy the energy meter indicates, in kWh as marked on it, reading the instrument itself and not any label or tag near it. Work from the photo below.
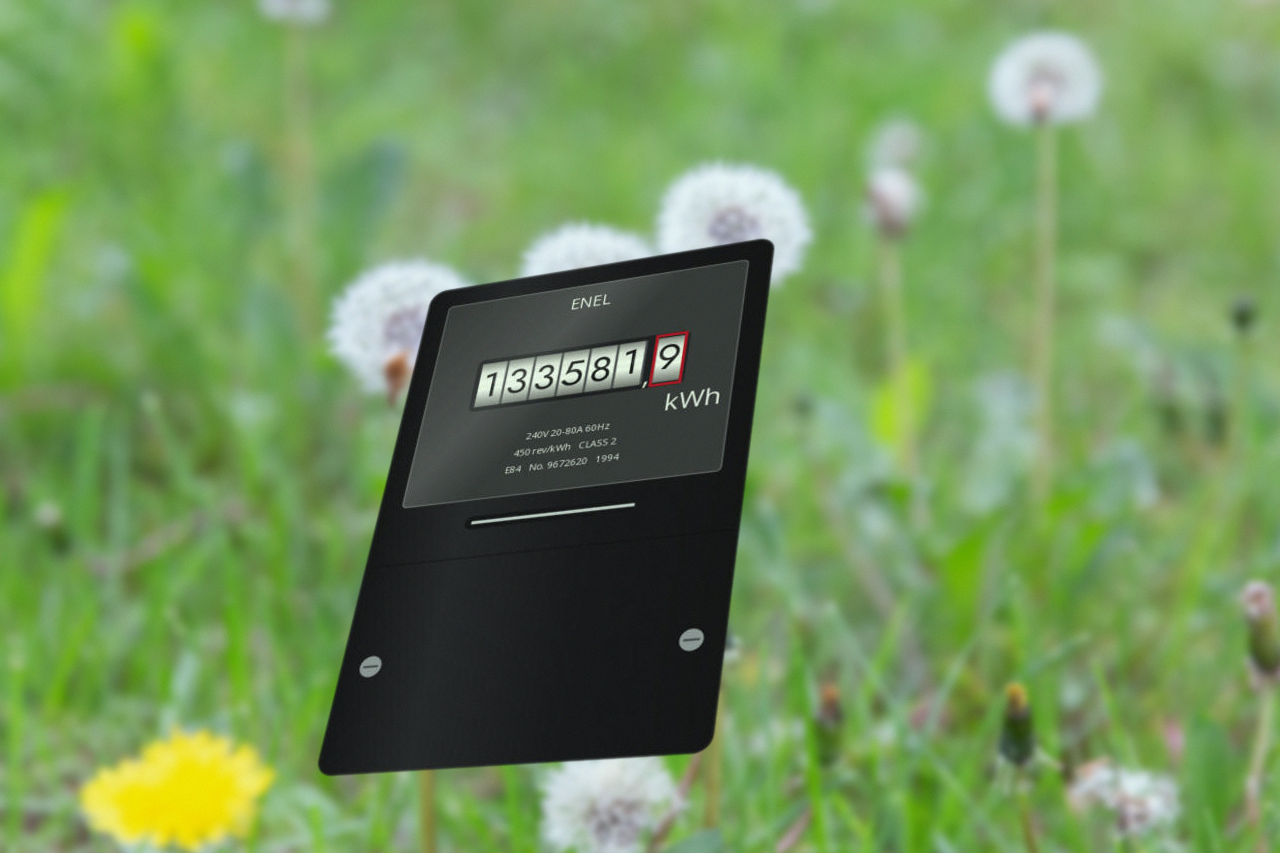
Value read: 133581.9 kWh
